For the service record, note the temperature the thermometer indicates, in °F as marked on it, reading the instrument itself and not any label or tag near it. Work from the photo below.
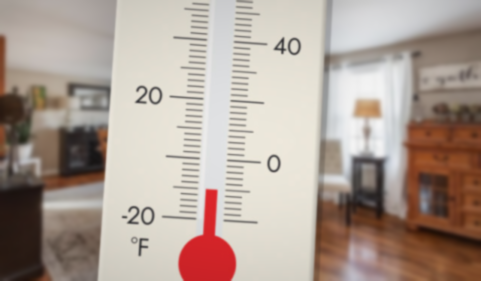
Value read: -10 °F
